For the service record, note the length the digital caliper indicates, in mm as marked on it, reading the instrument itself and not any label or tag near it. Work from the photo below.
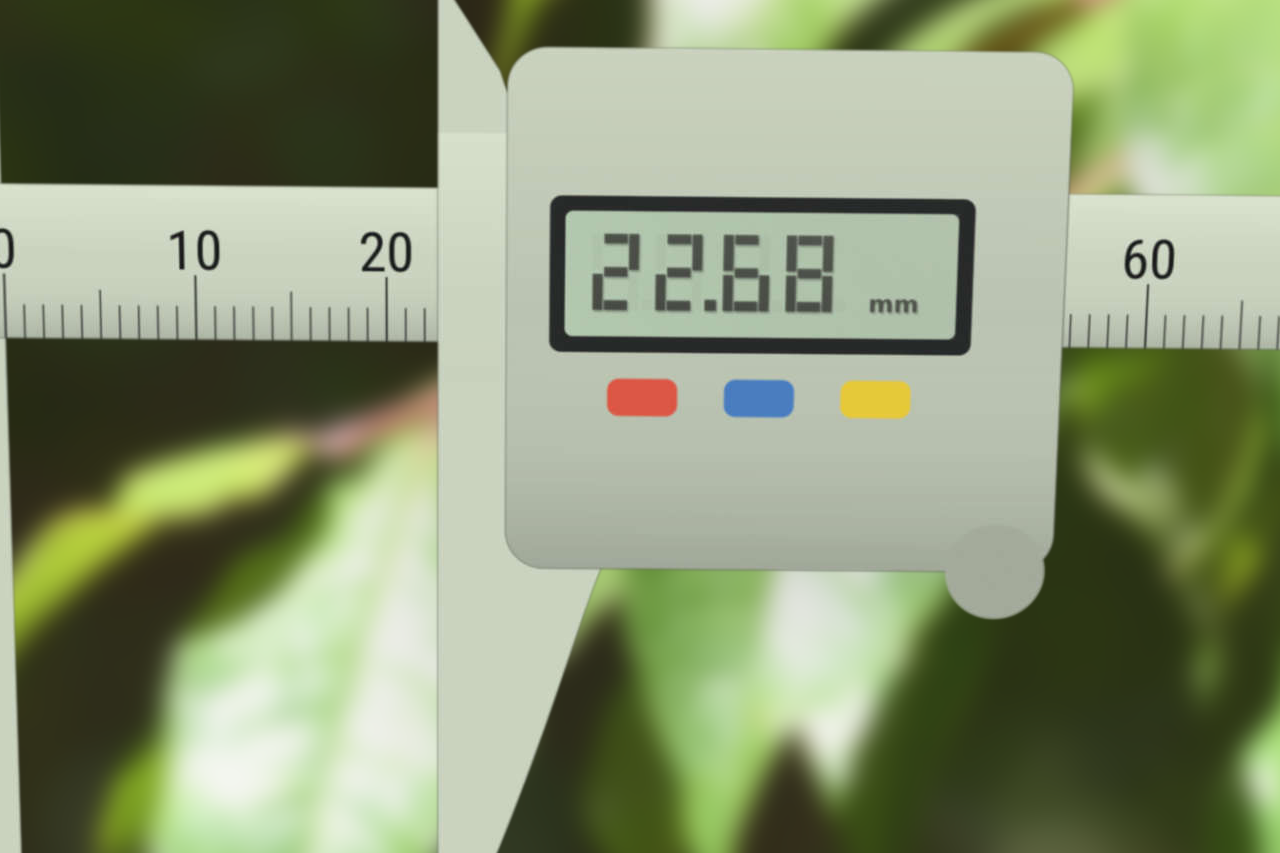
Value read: 22.68 mm
